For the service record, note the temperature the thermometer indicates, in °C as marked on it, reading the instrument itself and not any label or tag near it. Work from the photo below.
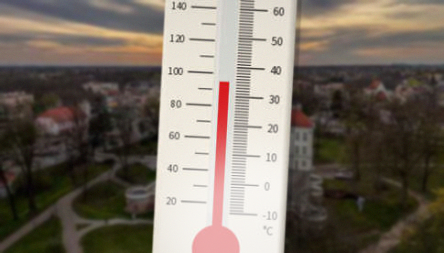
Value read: 35 °C
